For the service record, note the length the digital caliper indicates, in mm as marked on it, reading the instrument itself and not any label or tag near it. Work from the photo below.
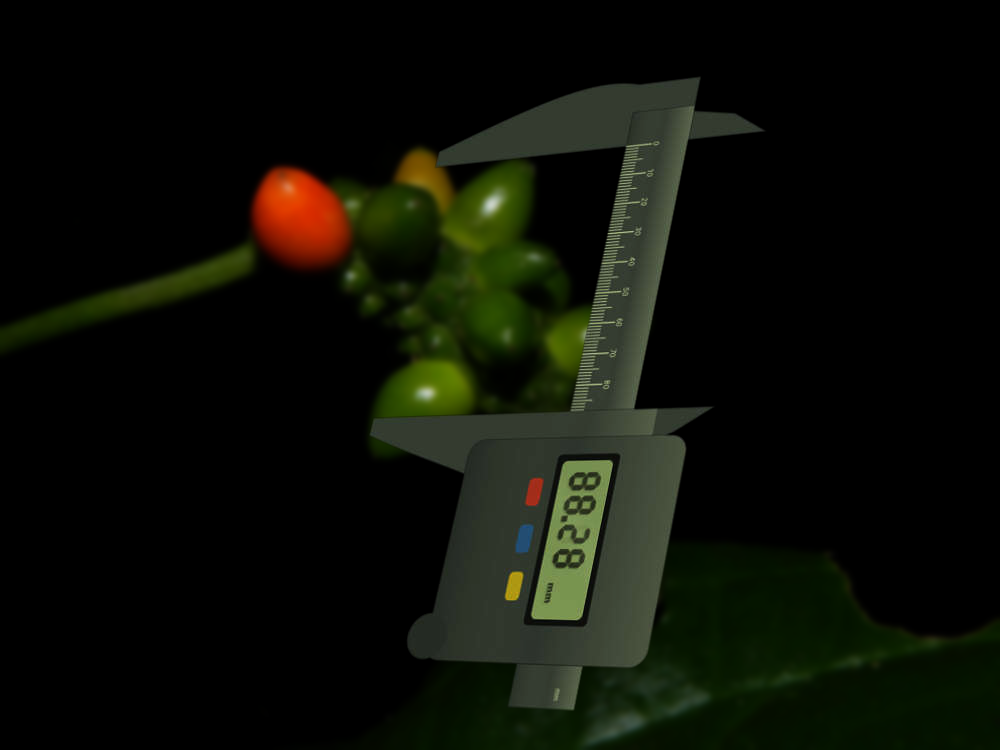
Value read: 88.28 mm
